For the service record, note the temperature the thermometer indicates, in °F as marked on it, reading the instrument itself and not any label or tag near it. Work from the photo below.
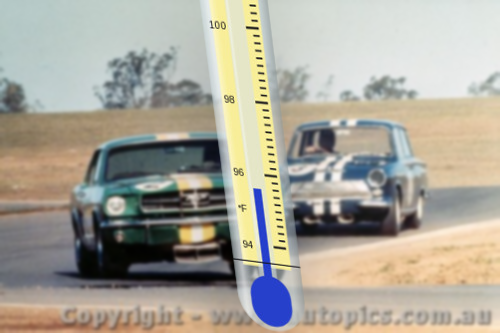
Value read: 95.6 °F
